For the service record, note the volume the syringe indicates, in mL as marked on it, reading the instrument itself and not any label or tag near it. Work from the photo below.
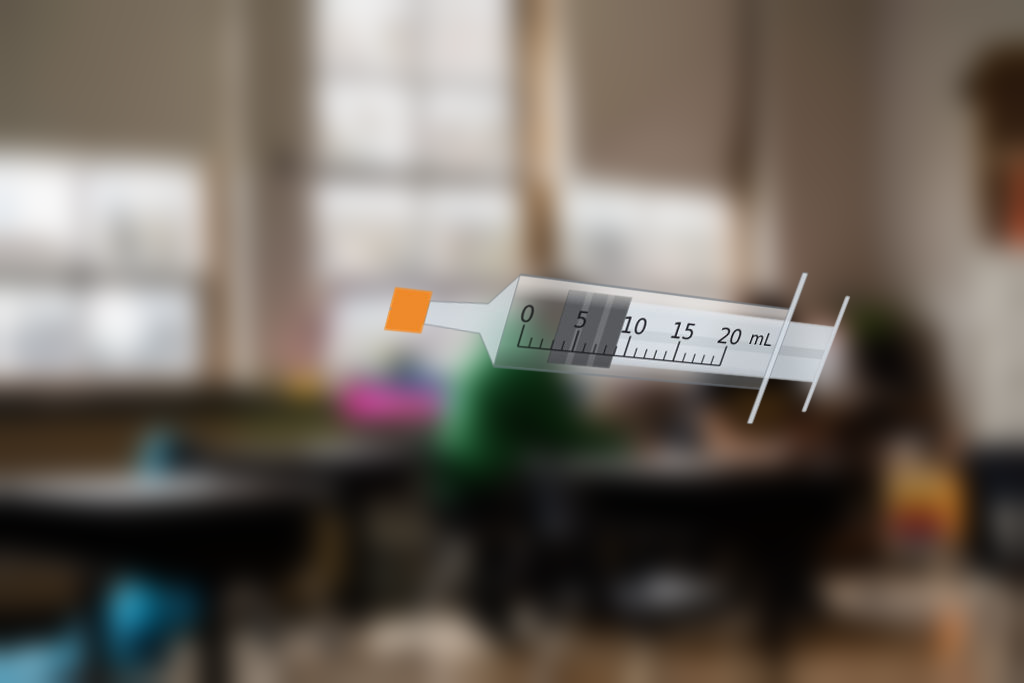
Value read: 3 mL
